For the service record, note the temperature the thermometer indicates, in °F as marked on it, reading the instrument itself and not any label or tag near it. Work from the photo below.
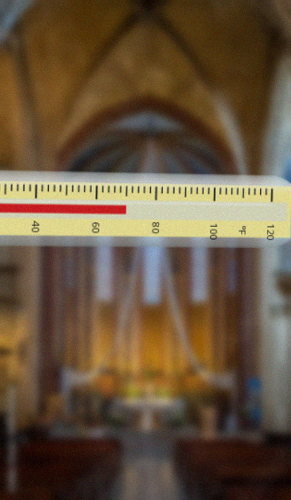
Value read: 70 °F
